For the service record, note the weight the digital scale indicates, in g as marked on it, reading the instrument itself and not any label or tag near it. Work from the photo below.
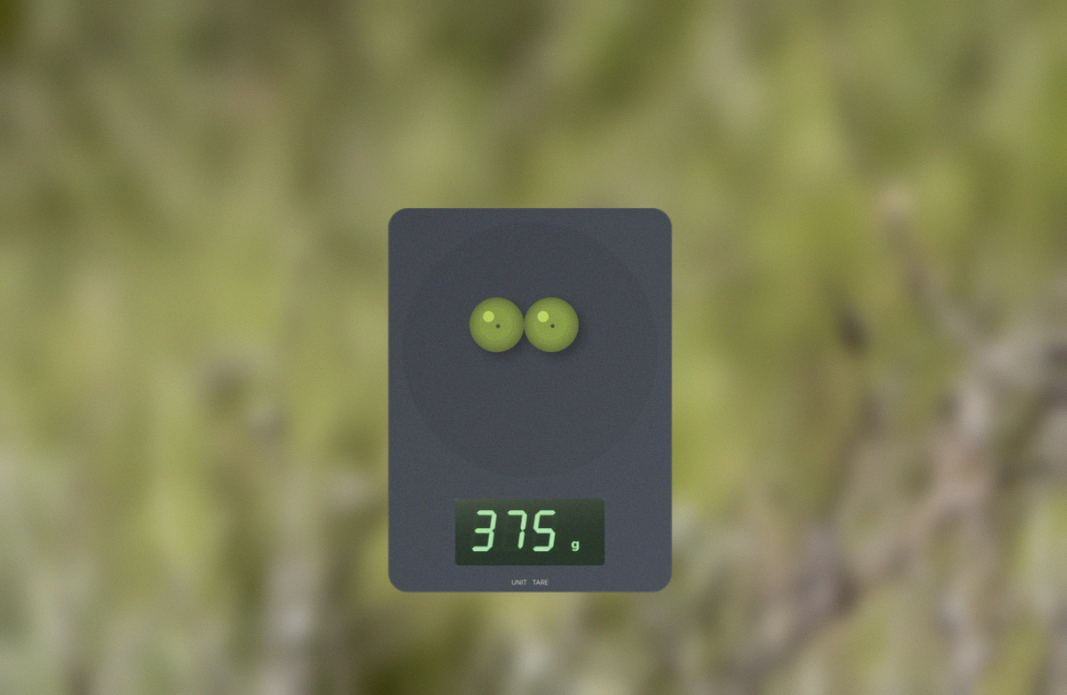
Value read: 375 g
